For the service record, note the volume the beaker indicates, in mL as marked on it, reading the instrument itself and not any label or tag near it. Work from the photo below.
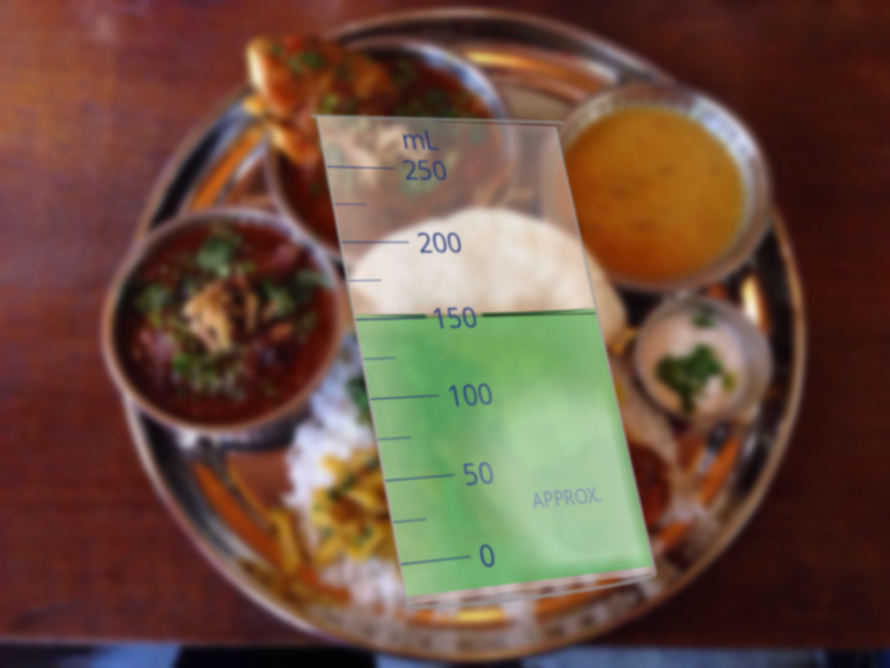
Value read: 150 mL
